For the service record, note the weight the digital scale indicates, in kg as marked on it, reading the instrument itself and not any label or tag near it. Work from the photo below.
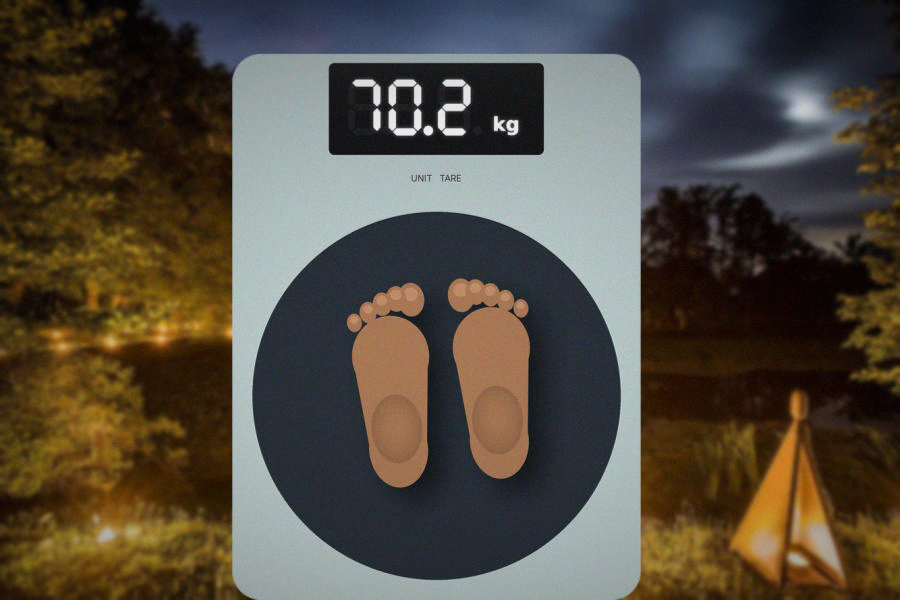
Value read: 70.2 kg
